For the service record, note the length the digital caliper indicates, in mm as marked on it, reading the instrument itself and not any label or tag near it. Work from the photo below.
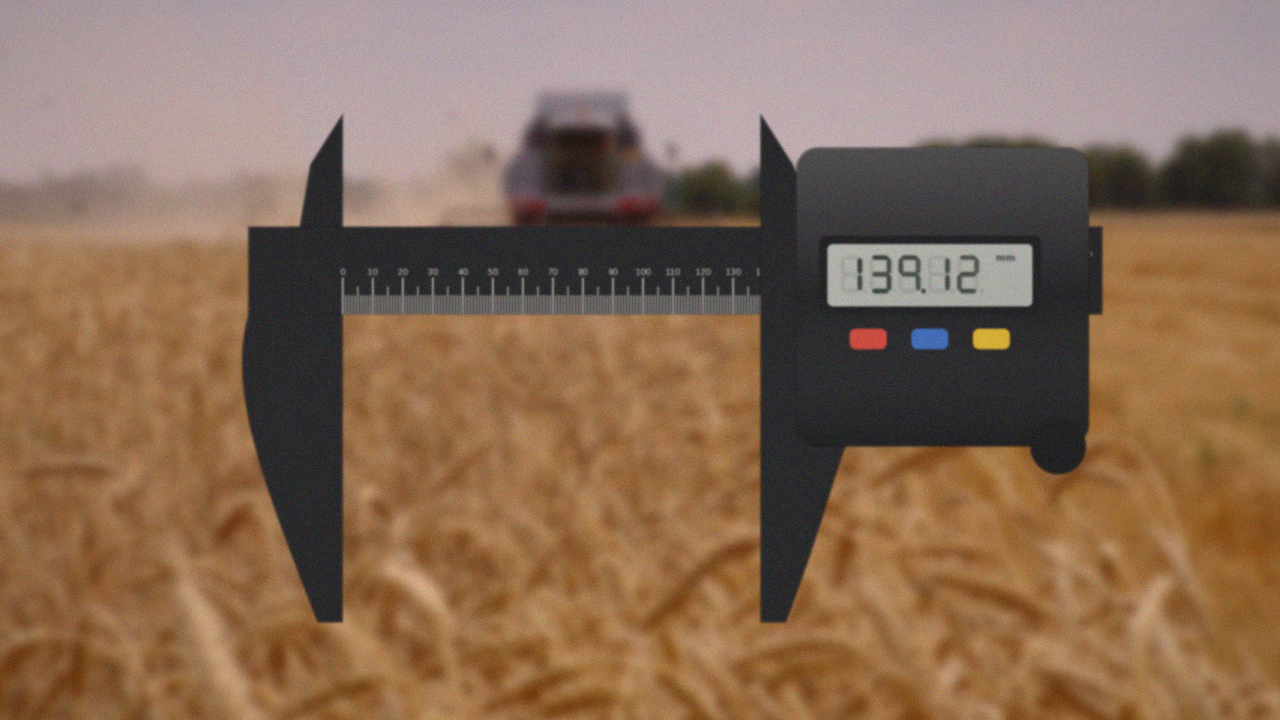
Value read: 139.12 mm
